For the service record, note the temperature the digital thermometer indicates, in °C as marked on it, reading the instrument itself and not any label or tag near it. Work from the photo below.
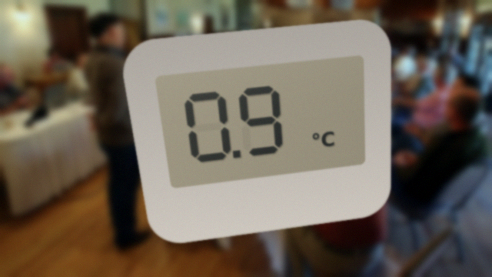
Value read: 0.9 °C
